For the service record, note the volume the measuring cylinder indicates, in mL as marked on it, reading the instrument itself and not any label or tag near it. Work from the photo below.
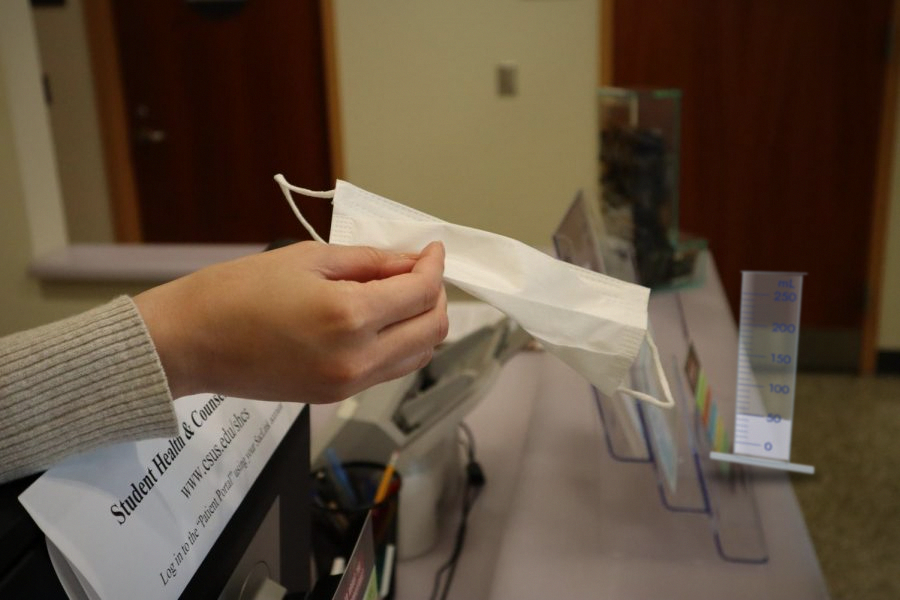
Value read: 50 mL
